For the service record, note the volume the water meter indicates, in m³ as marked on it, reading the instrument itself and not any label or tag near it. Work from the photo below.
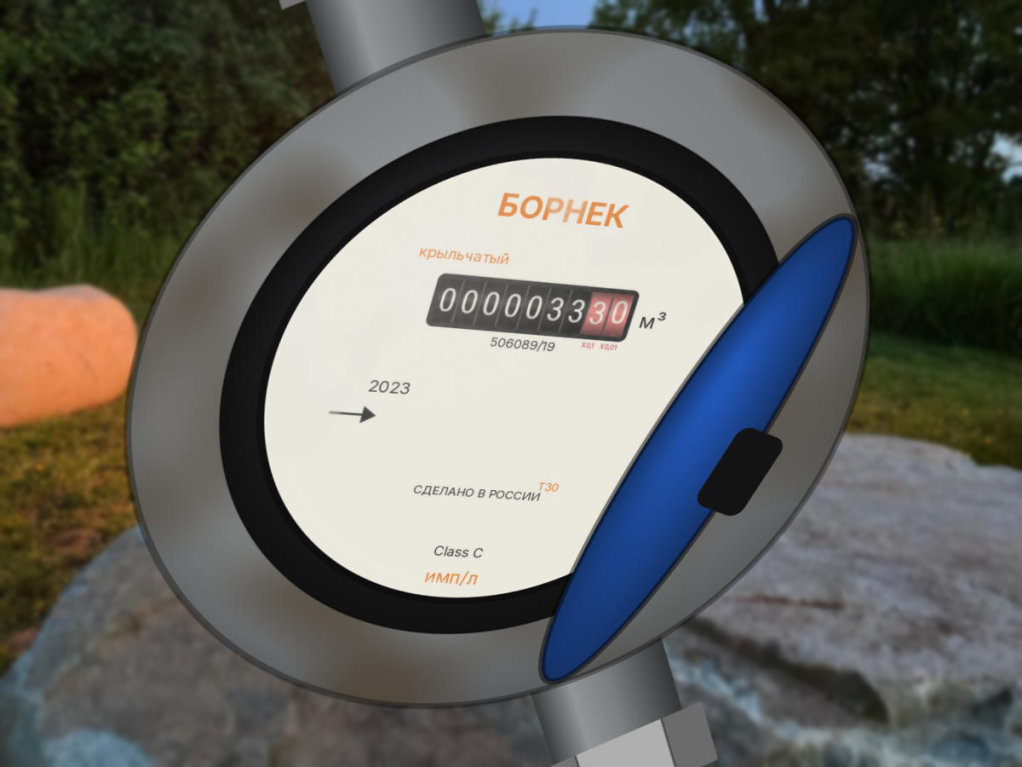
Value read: 33.30 m³
